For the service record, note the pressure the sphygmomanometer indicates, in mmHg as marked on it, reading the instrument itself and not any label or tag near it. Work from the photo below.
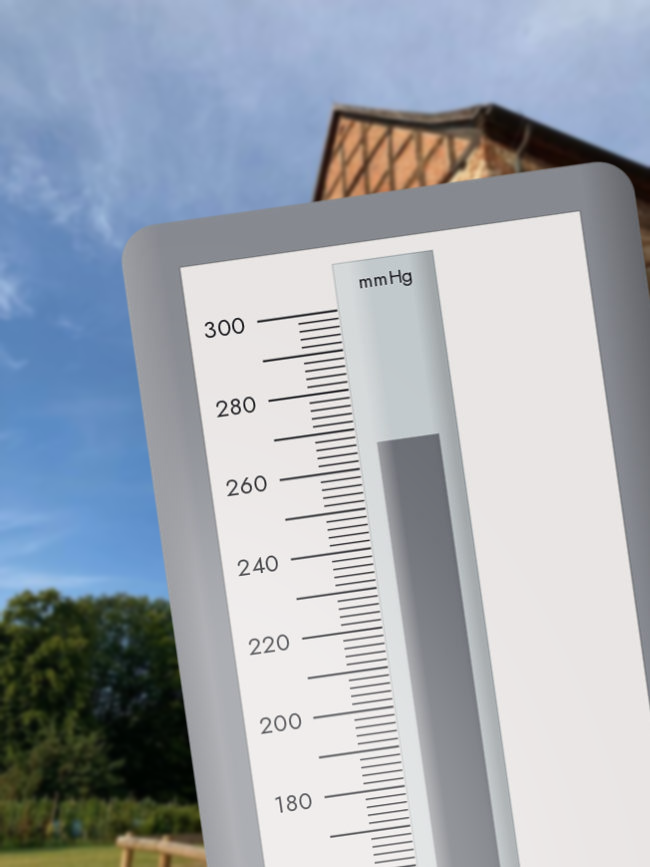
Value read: 266 mmHg
